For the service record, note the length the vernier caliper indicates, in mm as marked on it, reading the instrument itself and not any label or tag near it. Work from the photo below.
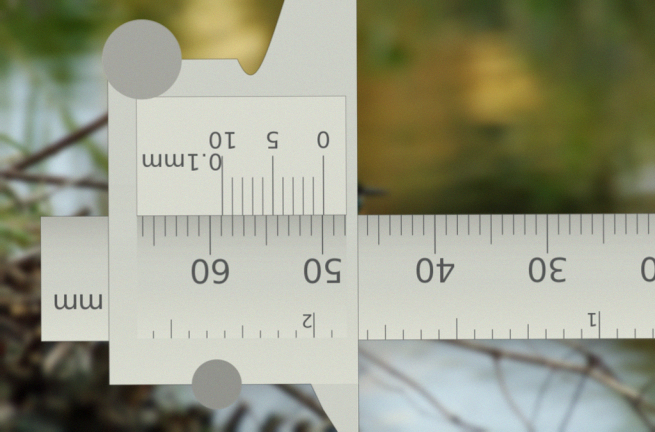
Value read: 49.9 mm
